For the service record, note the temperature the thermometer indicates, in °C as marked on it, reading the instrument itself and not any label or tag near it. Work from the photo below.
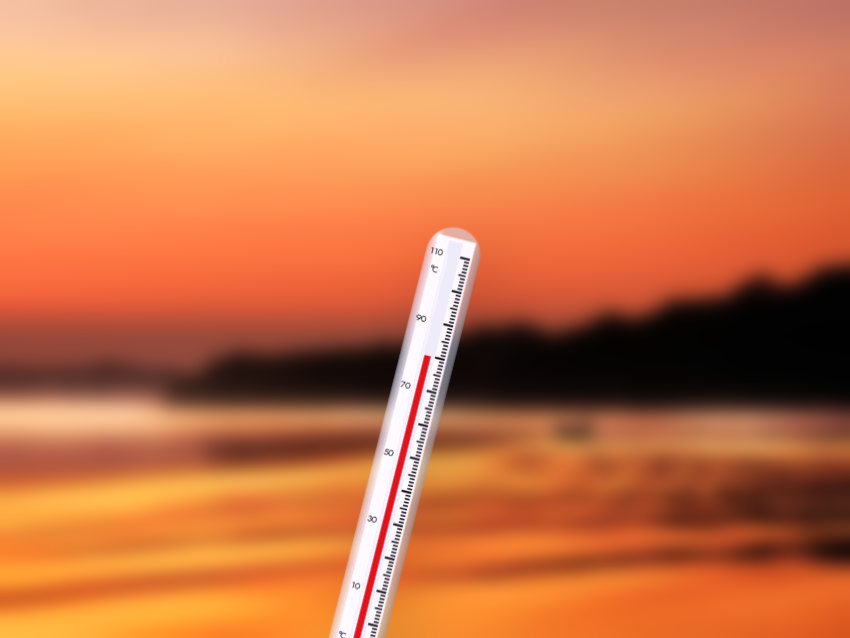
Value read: 80 °C
